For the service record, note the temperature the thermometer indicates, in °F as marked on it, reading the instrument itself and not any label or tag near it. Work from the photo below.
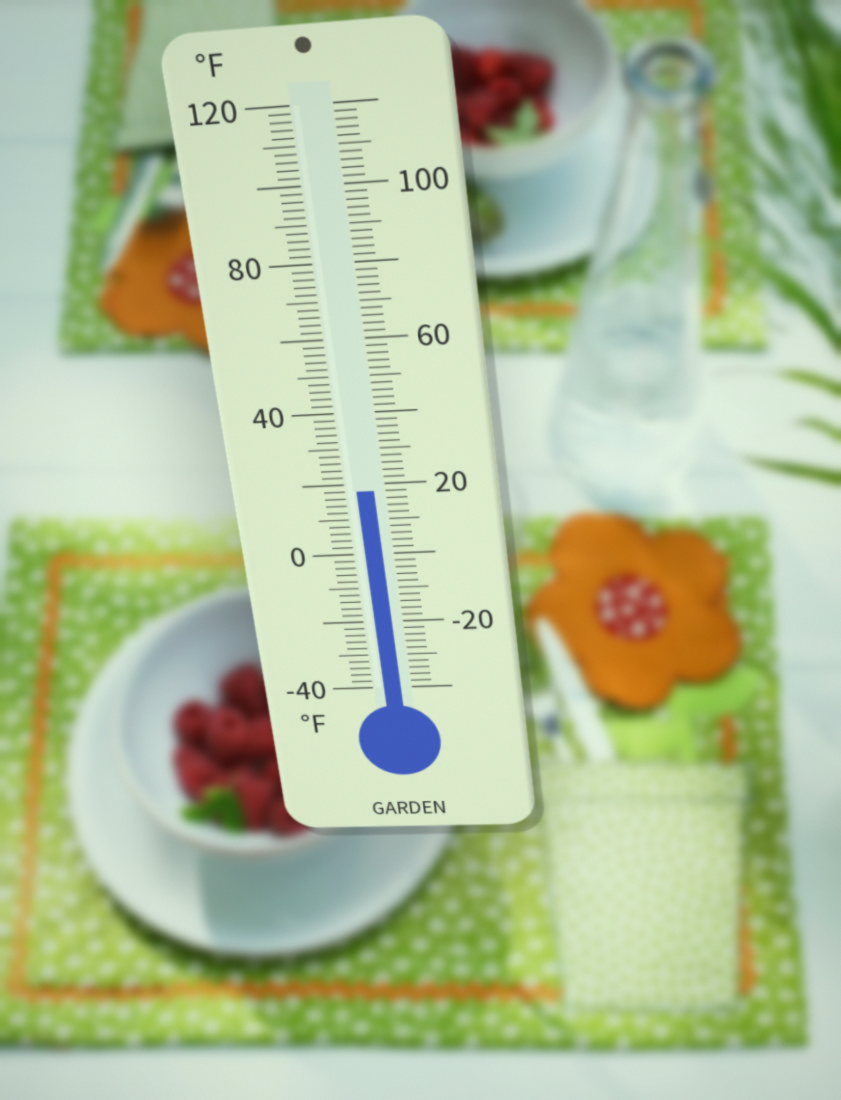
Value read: 18 °F
